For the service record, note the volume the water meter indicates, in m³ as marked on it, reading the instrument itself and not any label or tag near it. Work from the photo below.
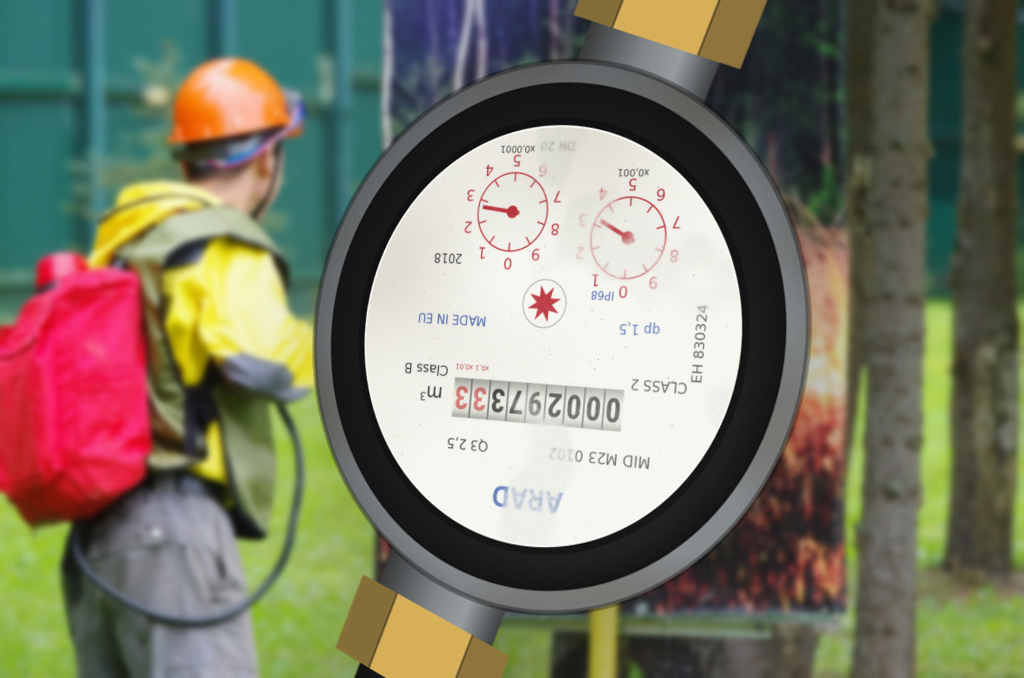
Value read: 2973.3332 m³
